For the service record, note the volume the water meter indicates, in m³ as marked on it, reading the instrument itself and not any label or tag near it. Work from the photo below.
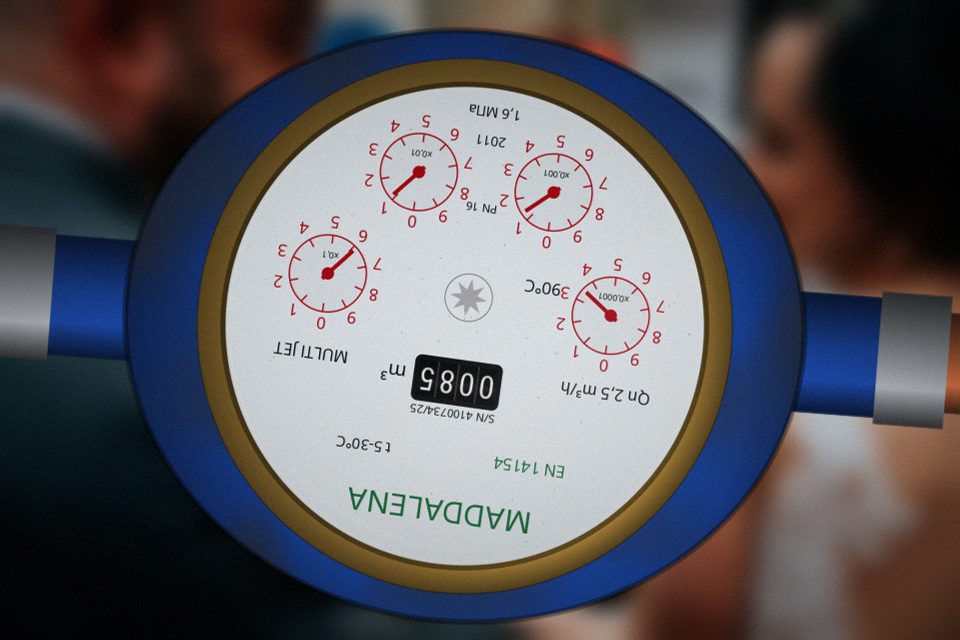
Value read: 85.6113 m³
